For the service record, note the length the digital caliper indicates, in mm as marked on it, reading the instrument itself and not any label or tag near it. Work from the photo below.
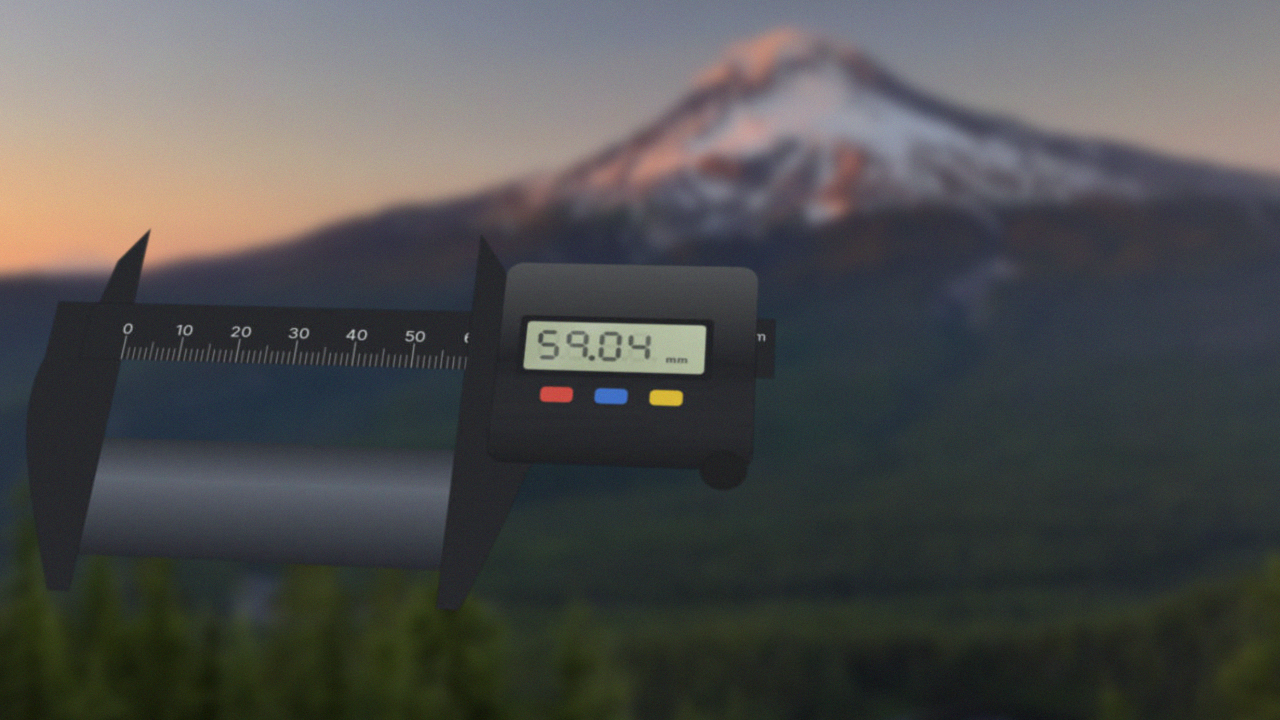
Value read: 59.04 mm
